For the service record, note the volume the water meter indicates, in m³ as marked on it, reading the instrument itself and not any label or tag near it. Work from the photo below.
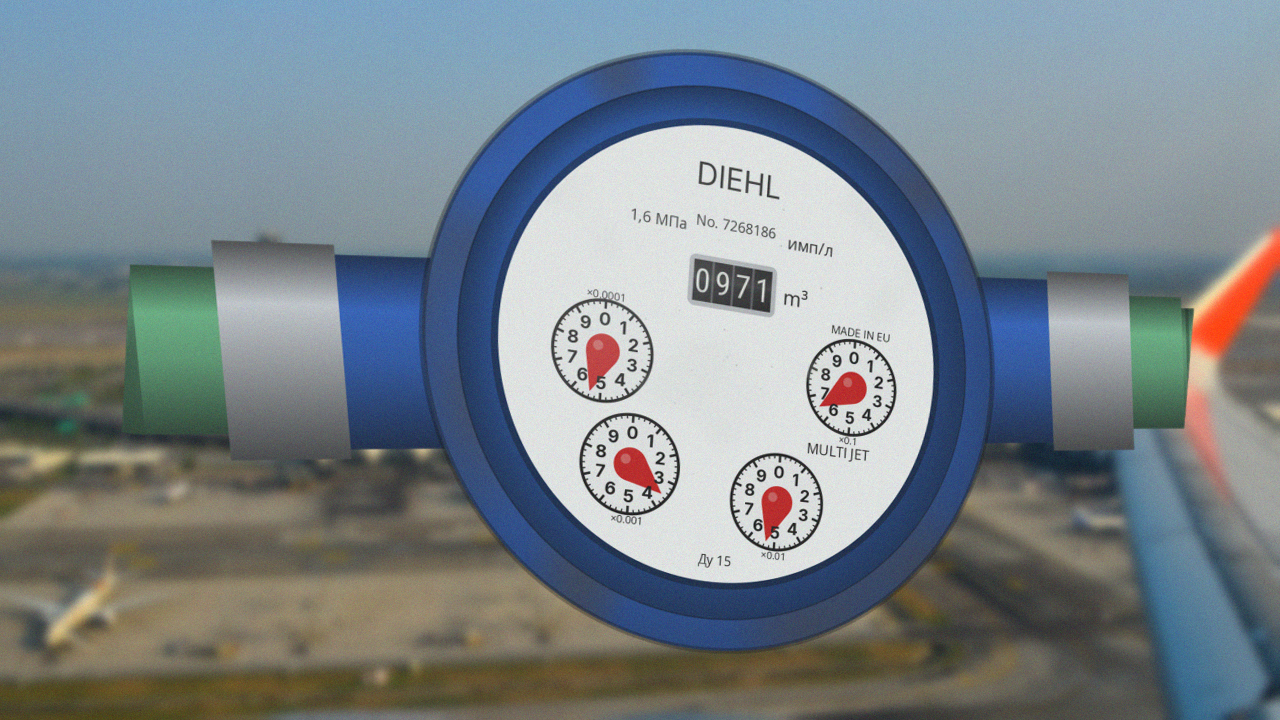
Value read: 971.6535 m³
